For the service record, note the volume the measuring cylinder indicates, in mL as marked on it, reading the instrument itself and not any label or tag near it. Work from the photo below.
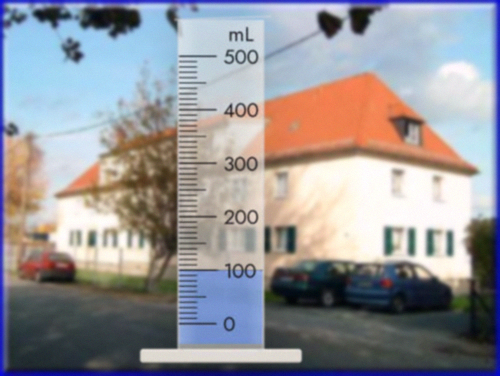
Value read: 100 mL
